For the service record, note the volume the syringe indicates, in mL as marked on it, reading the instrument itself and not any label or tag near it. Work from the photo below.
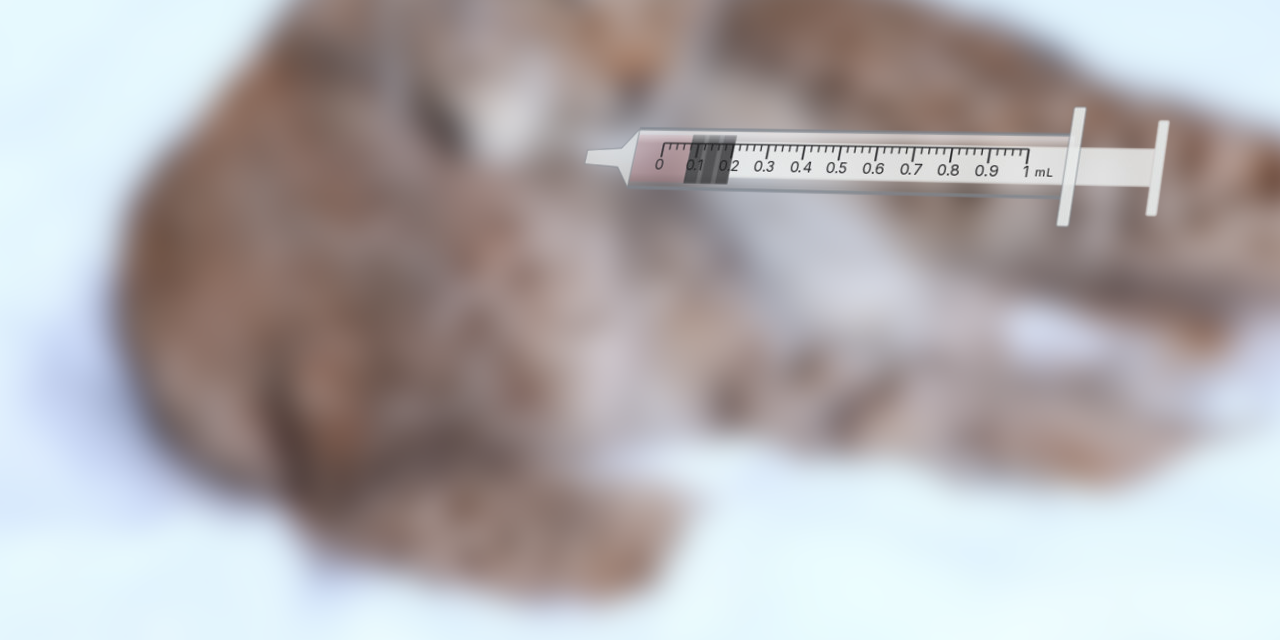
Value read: 0.08 mL
